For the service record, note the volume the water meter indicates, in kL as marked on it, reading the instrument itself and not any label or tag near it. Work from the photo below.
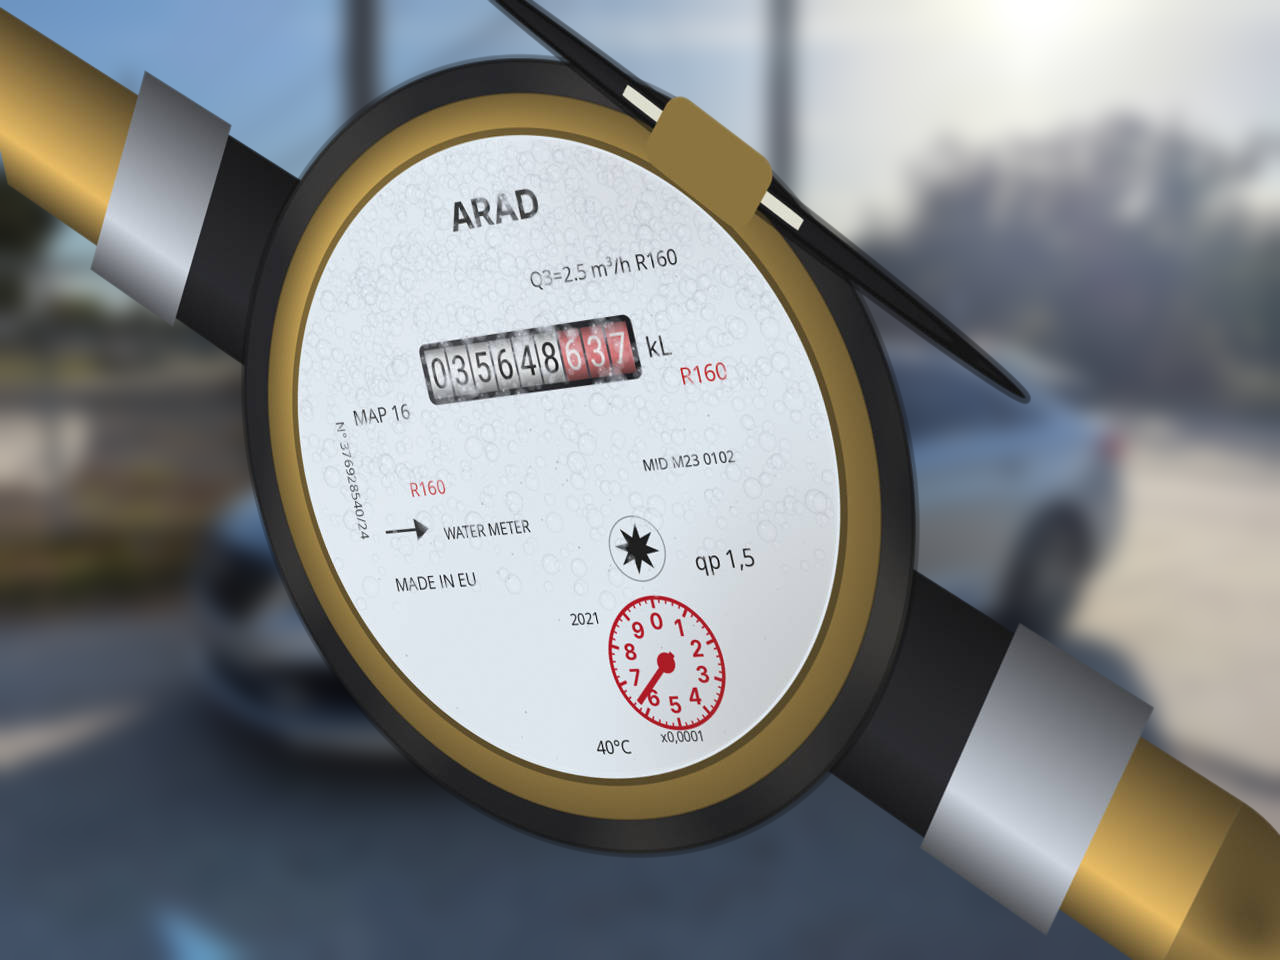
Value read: 35648.6376 kL
